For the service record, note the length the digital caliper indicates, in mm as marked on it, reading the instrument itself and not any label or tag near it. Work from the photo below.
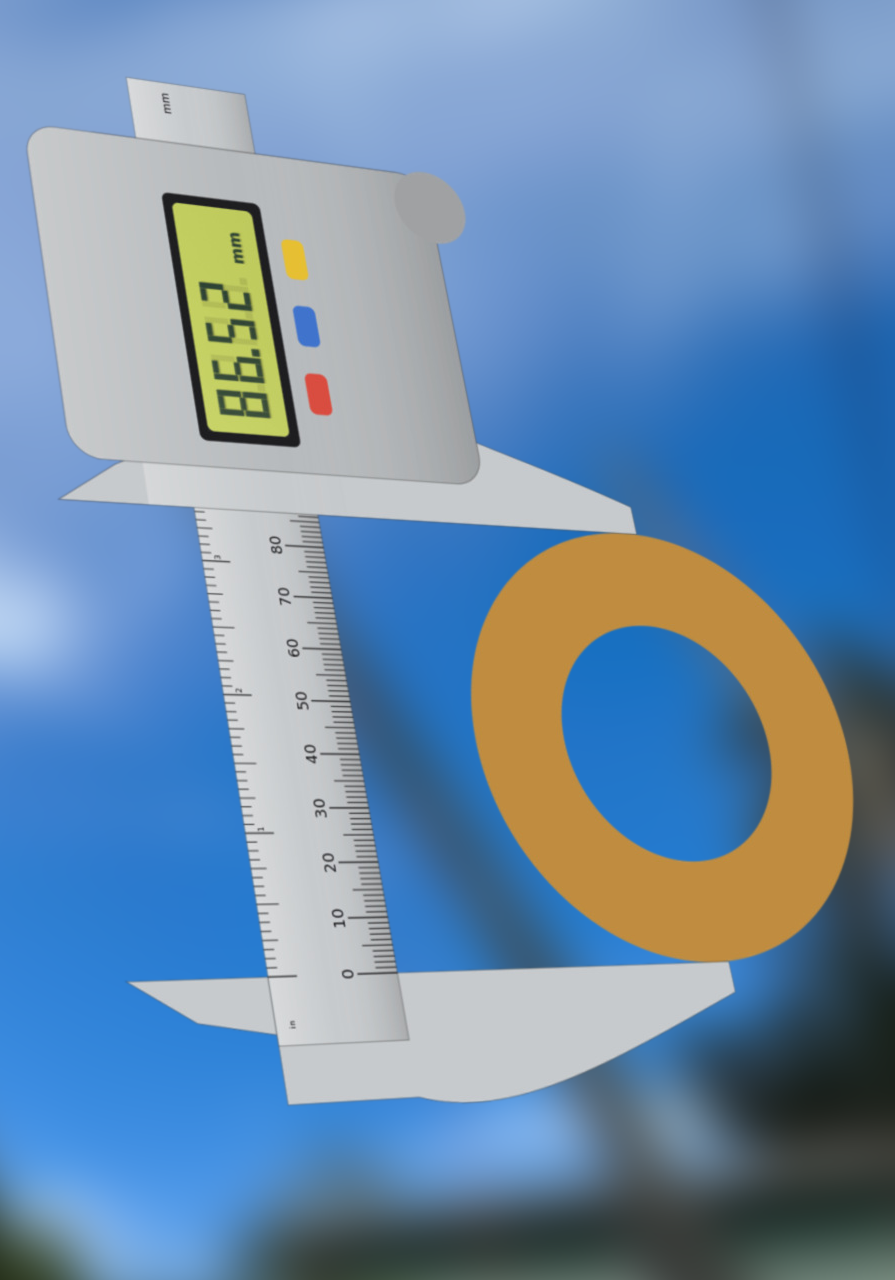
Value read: 86.52 mm
